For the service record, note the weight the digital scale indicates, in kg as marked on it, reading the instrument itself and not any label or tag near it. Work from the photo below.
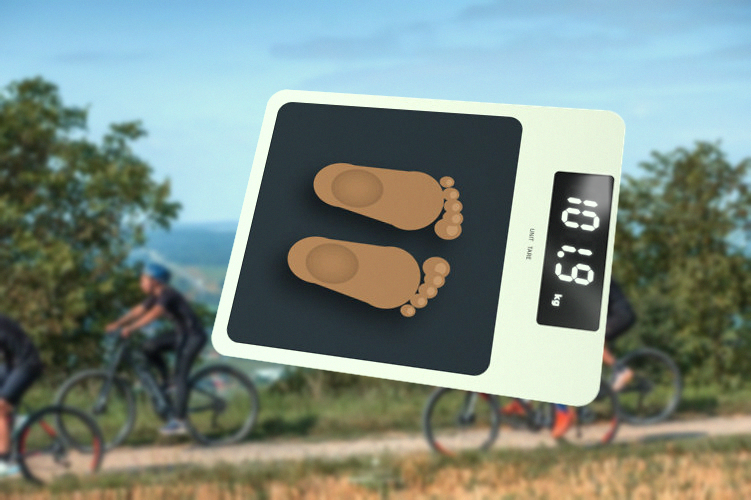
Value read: 101.9 kg
